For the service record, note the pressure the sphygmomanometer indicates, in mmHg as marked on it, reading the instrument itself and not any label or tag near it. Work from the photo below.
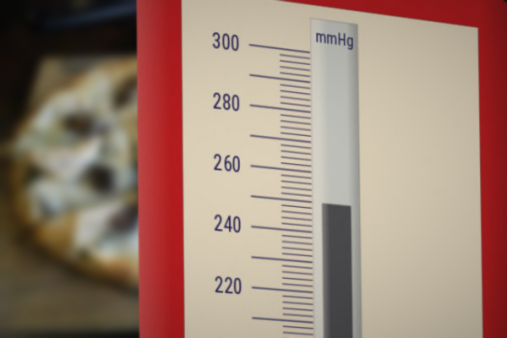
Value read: 250 mmHg
